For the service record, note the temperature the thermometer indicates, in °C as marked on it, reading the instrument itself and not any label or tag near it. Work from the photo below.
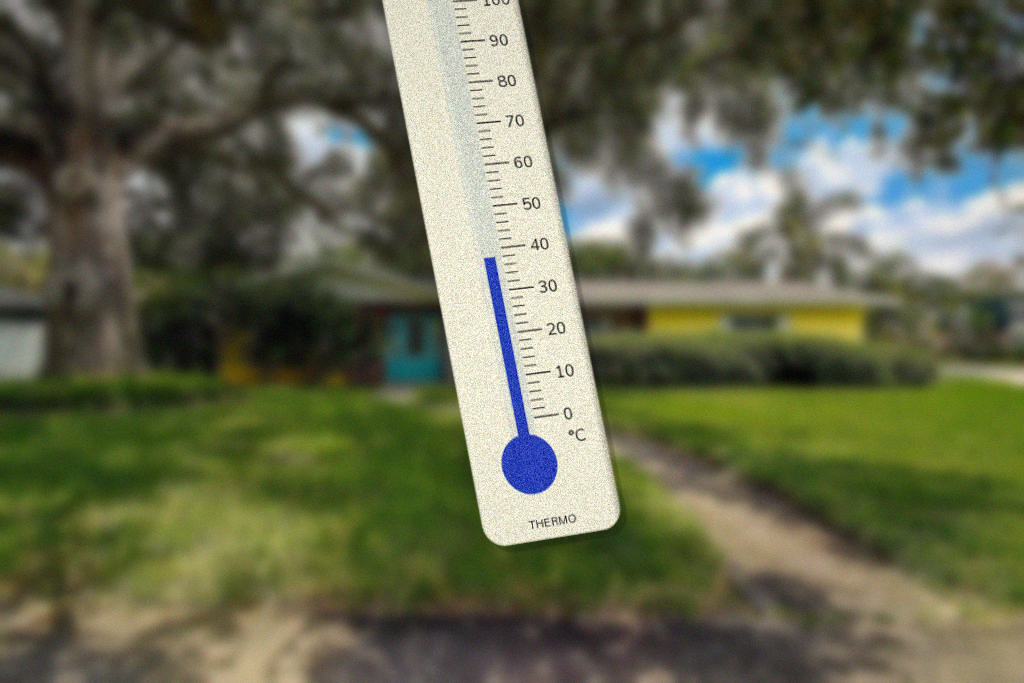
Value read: 38 °C
